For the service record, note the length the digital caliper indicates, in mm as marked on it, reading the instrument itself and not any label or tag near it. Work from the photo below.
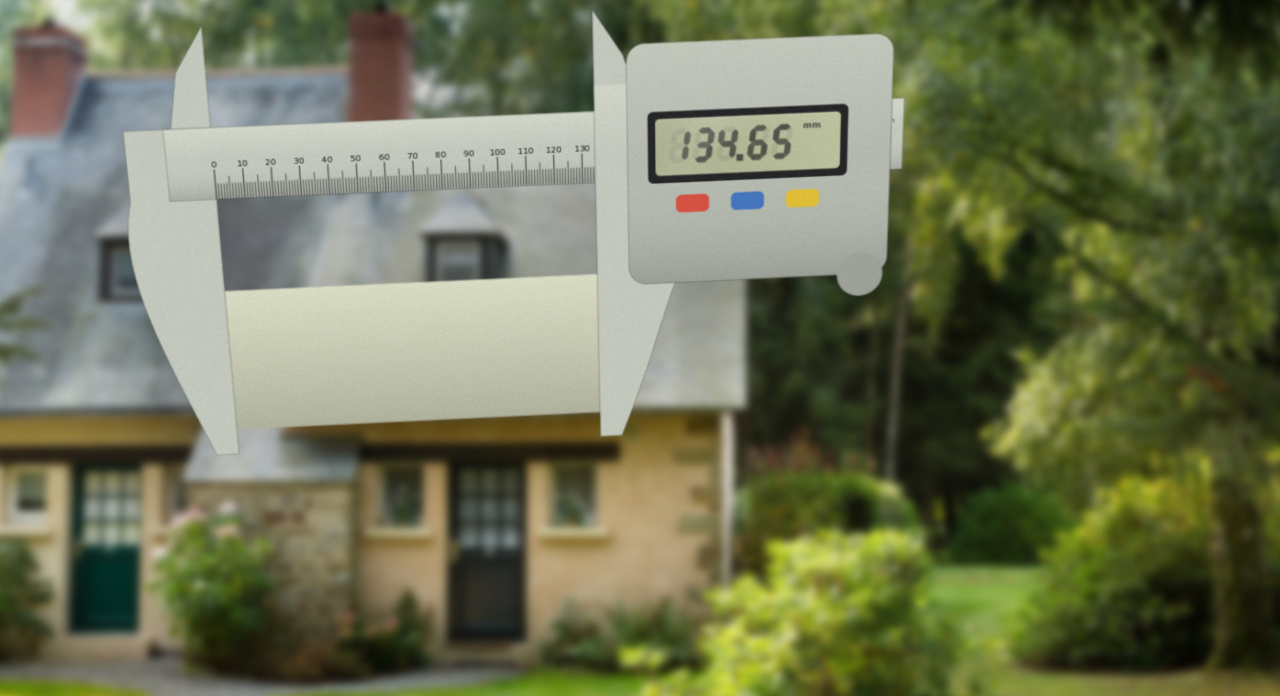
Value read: 134.65 mm
